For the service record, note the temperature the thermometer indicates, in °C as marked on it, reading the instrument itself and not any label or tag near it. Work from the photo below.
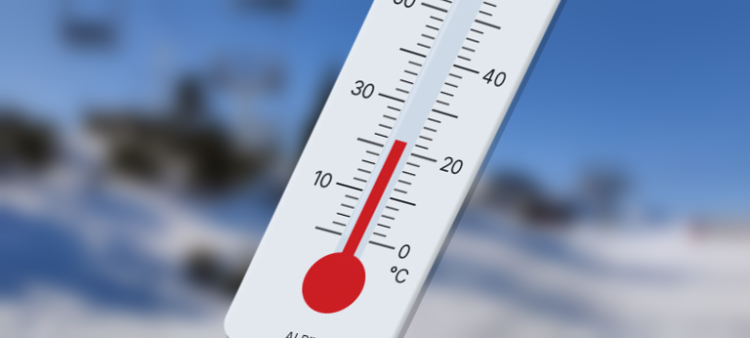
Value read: 22 °C
